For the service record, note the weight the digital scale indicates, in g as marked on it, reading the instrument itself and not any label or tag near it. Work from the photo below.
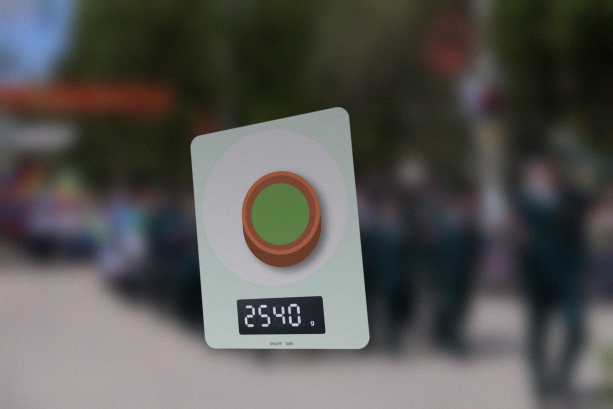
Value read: 2540 g
